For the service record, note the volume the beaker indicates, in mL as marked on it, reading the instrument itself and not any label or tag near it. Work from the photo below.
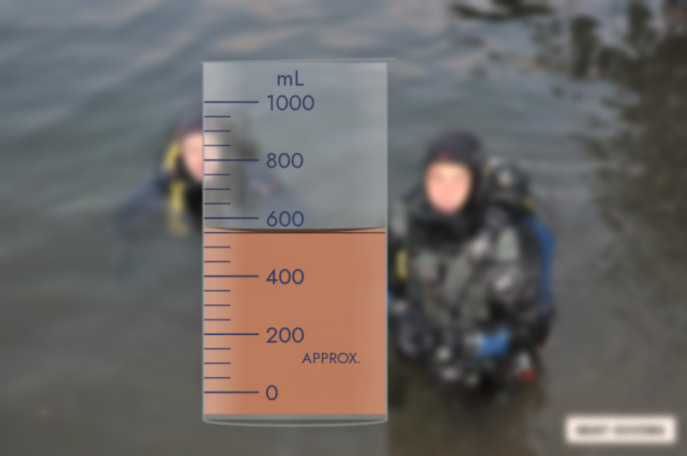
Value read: 550 mL
